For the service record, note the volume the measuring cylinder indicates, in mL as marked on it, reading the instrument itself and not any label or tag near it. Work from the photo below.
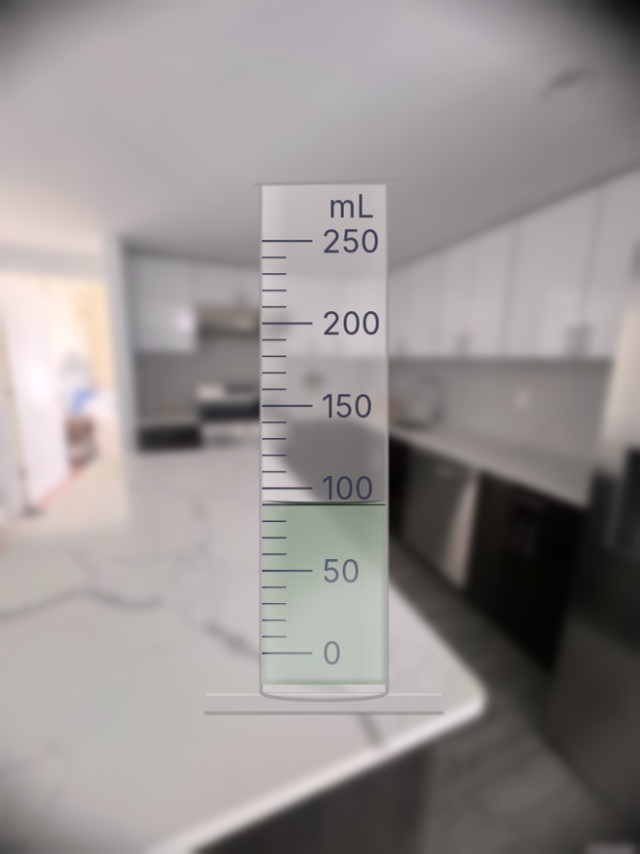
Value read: 90 mL
